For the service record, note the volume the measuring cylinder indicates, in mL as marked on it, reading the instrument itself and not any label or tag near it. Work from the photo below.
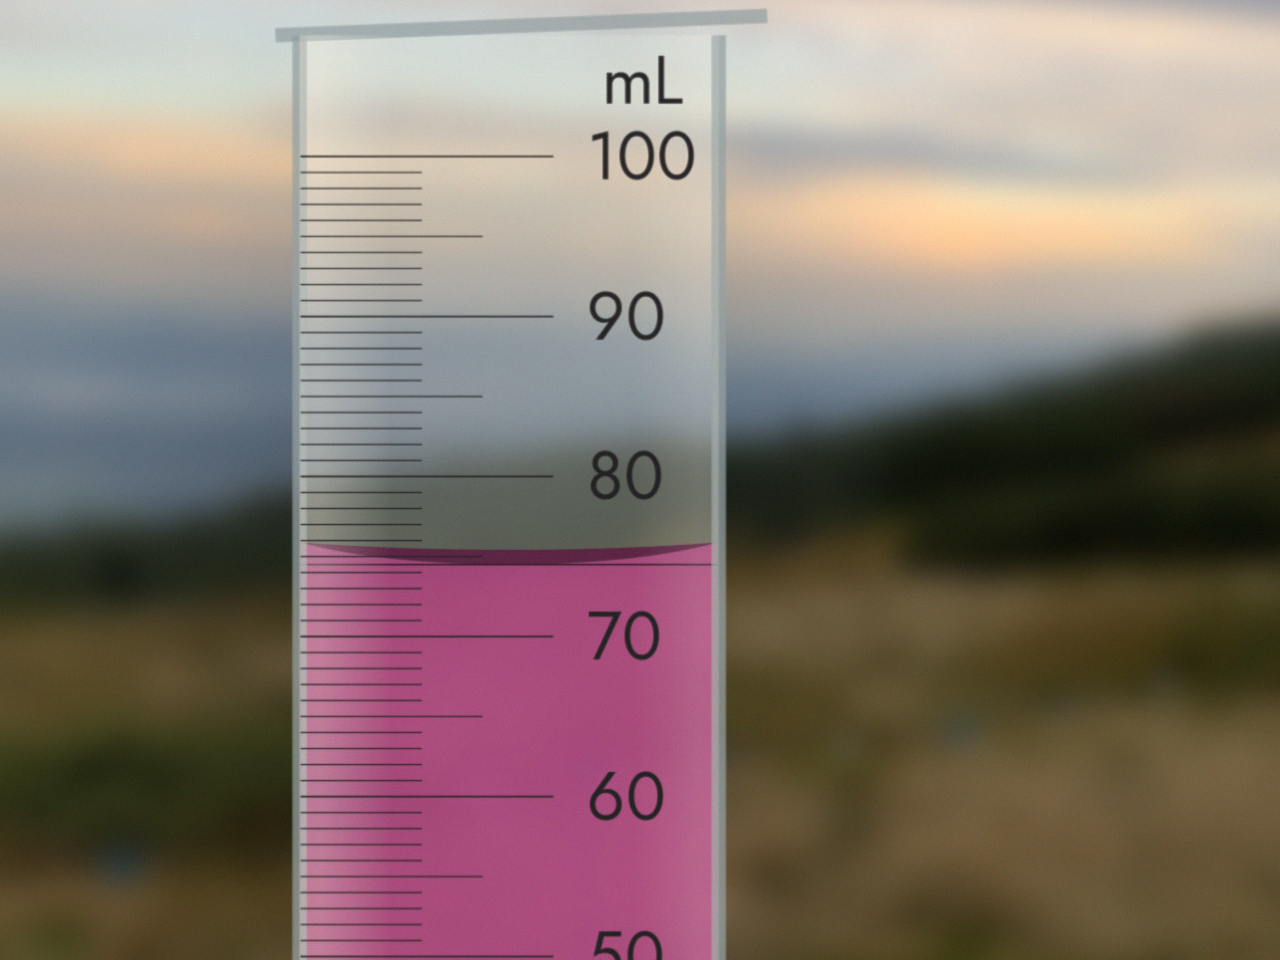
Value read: 74.5 mL
